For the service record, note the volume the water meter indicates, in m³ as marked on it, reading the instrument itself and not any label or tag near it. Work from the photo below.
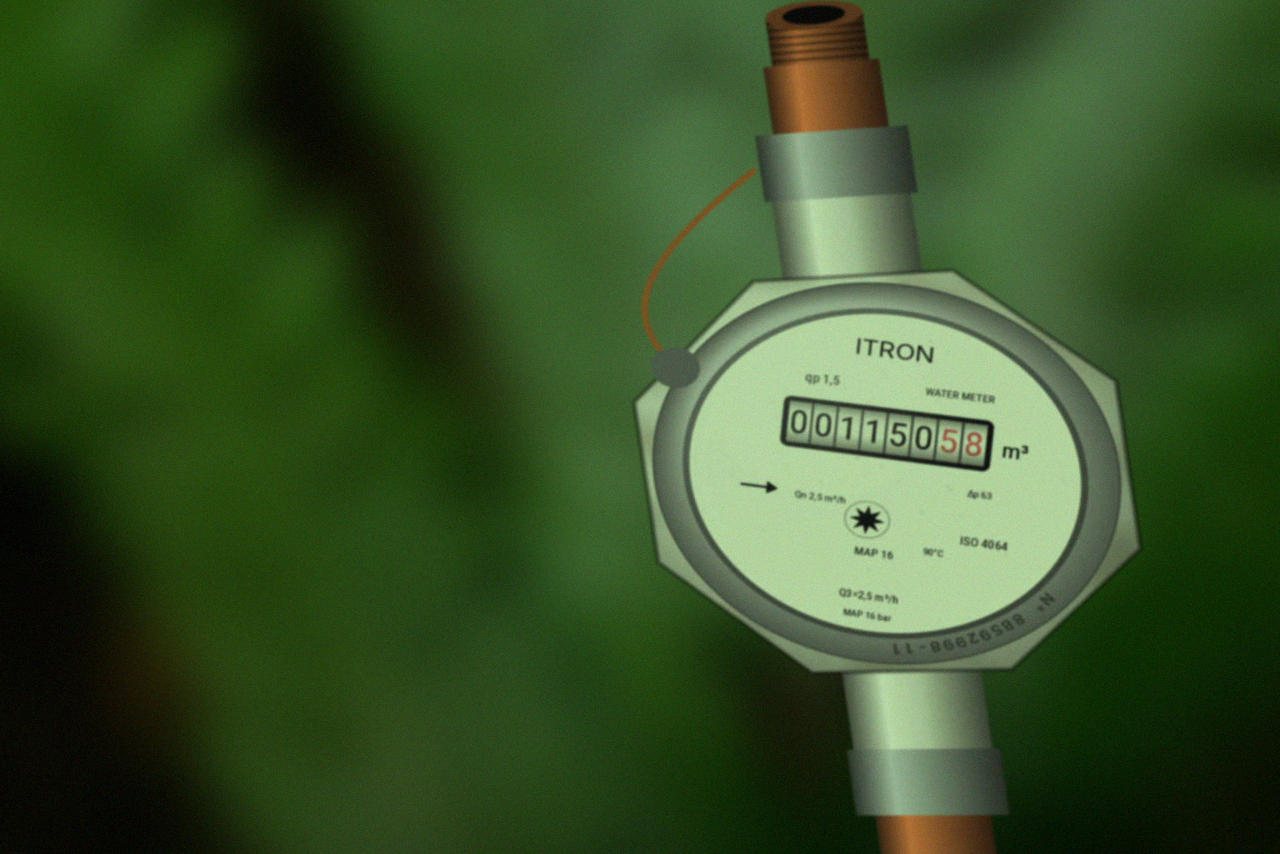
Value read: 1150.58 m³
